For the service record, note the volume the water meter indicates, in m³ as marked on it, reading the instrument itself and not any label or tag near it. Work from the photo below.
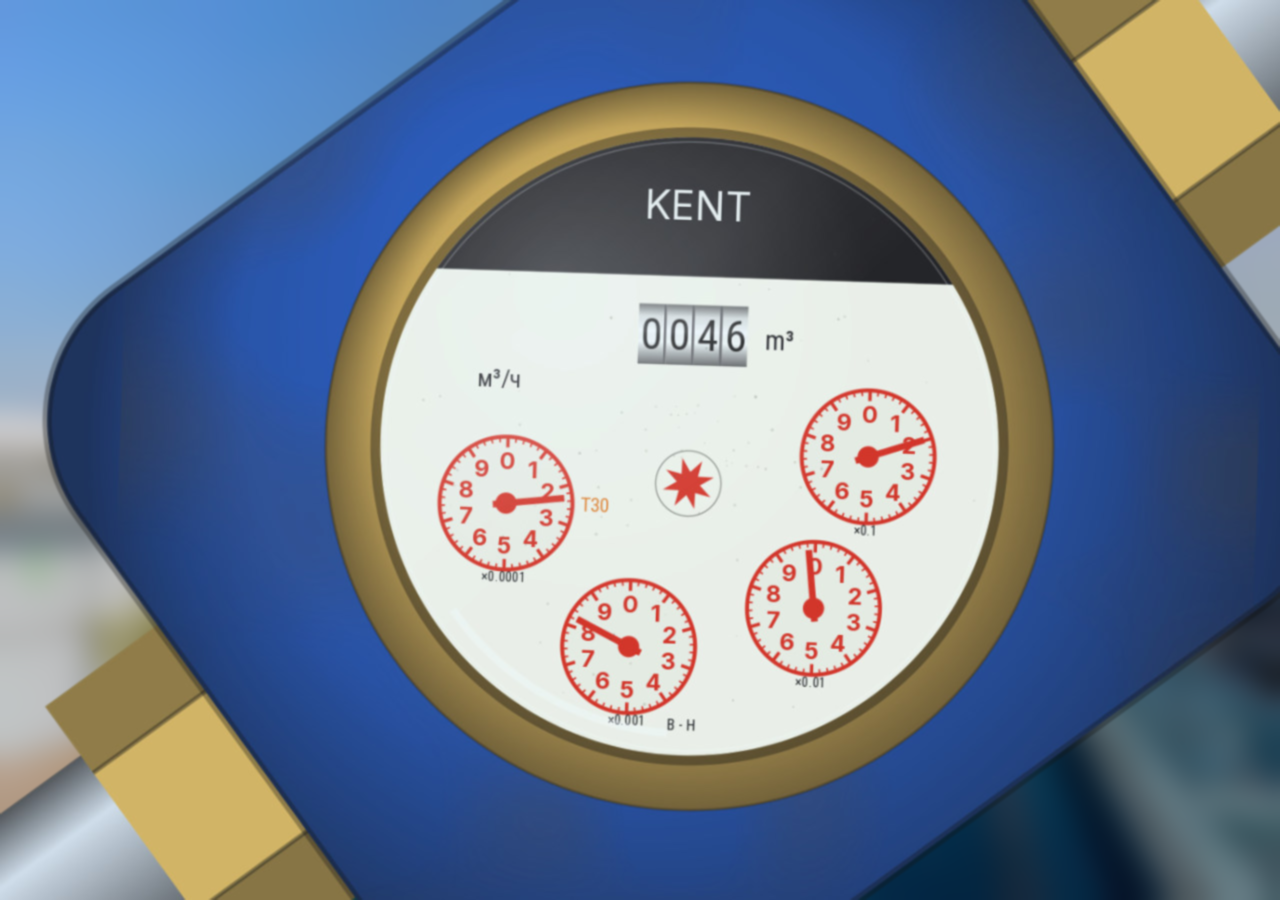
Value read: 46.1982 m³
